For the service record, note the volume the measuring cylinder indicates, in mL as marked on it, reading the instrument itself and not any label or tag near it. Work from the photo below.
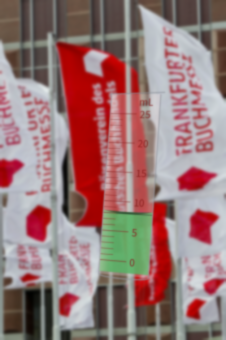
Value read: 8 mL
